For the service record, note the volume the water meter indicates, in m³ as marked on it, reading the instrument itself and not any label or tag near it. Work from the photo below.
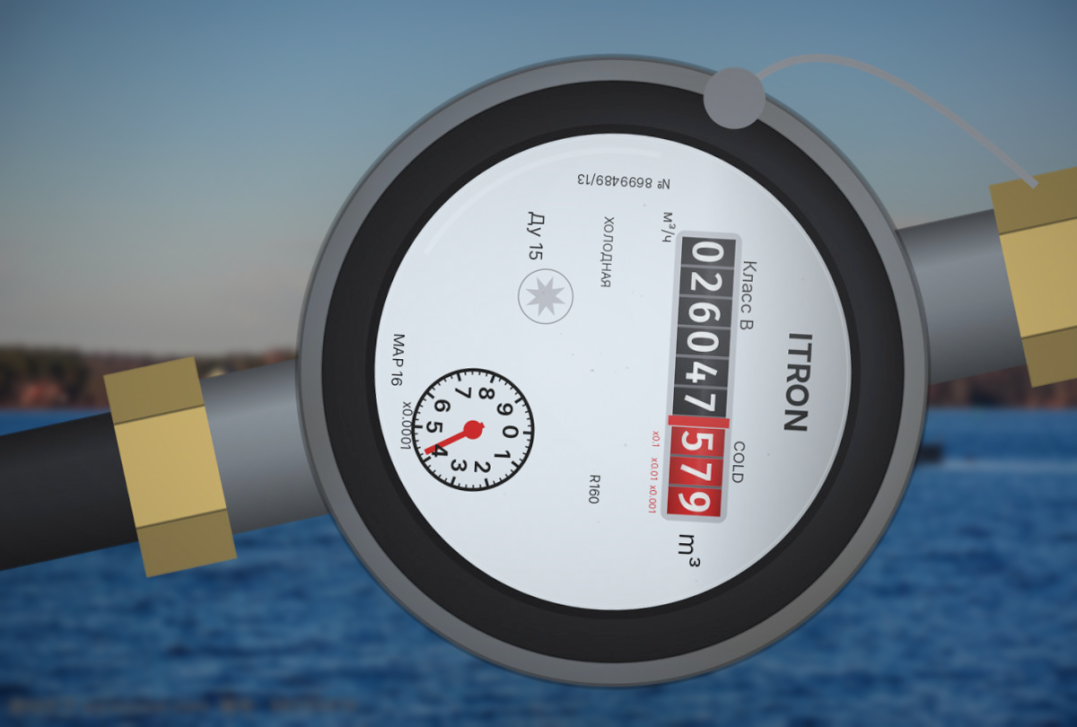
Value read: 26047.5794 m³
